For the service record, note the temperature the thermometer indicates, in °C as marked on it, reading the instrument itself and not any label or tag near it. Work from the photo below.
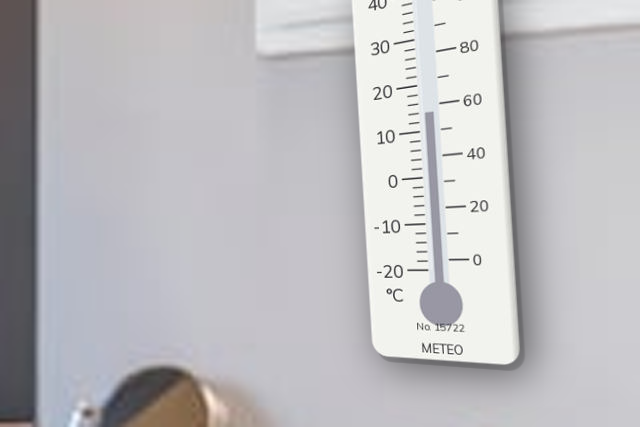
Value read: 14 °C
